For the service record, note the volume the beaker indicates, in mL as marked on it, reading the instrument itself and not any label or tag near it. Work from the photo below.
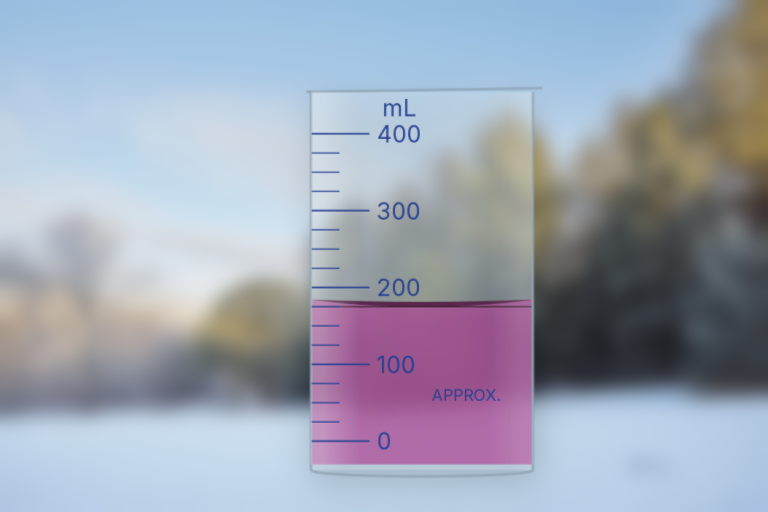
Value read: 175 mL
